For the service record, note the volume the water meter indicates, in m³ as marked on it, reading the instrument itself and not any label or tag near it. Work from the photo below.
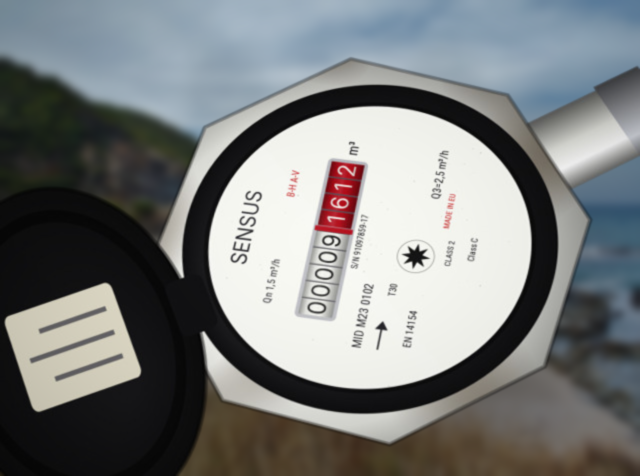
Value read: 9.1612 m³
